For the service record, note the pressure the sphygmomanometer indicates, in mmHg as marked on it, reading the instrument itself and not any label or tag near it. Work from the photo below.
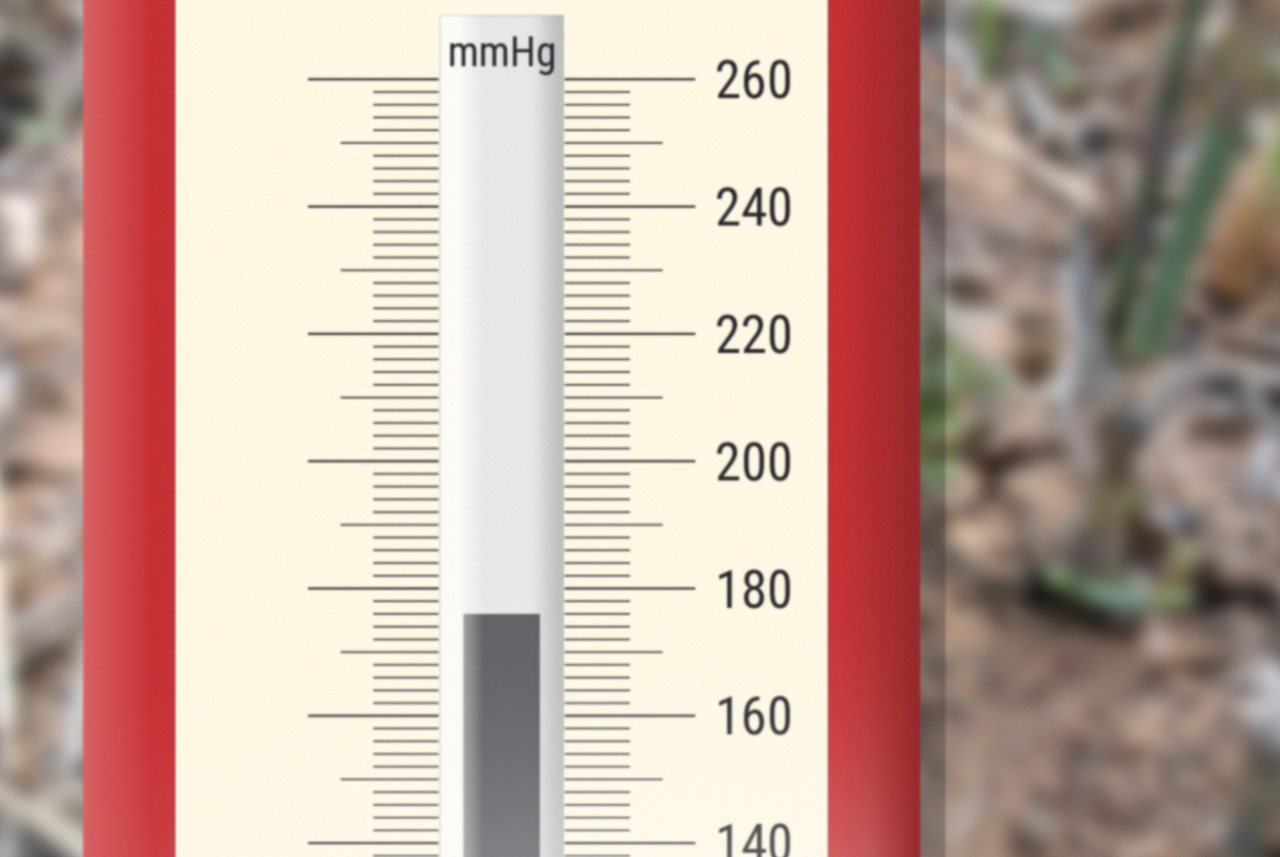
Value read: 176 mmHg
